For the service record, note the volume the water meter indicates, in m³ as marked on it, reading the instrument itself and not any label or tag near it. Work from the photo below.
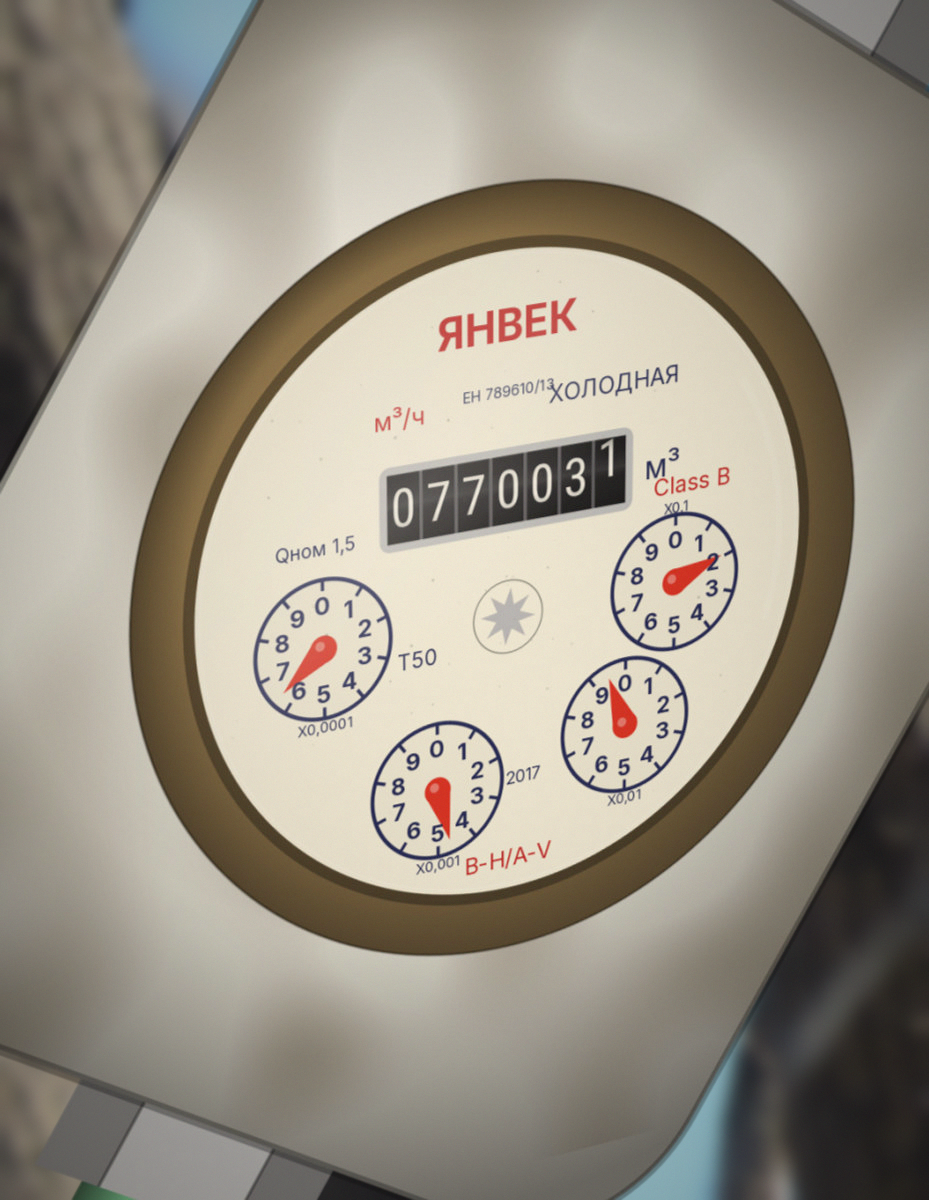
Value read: 770031.1946 m³
